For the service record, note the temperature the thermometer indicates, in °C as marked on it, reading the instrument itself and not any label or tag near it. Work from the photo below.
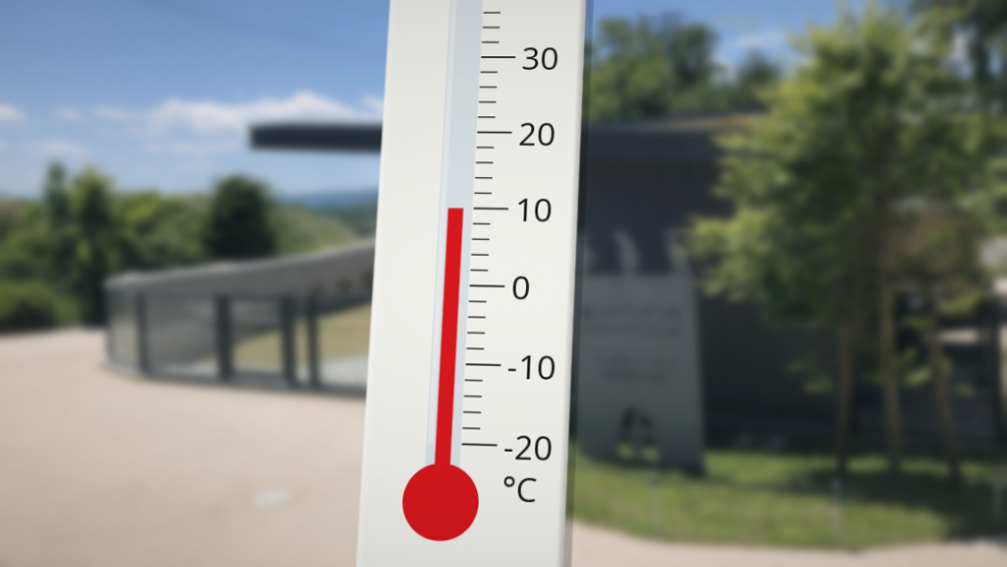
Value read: 10 °C
